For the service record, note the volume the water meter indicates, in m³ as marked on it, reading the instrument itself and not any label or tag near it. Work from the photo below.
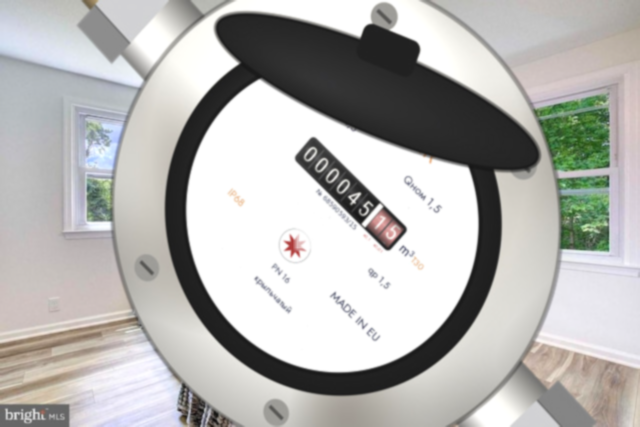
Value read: 45.15 m³
